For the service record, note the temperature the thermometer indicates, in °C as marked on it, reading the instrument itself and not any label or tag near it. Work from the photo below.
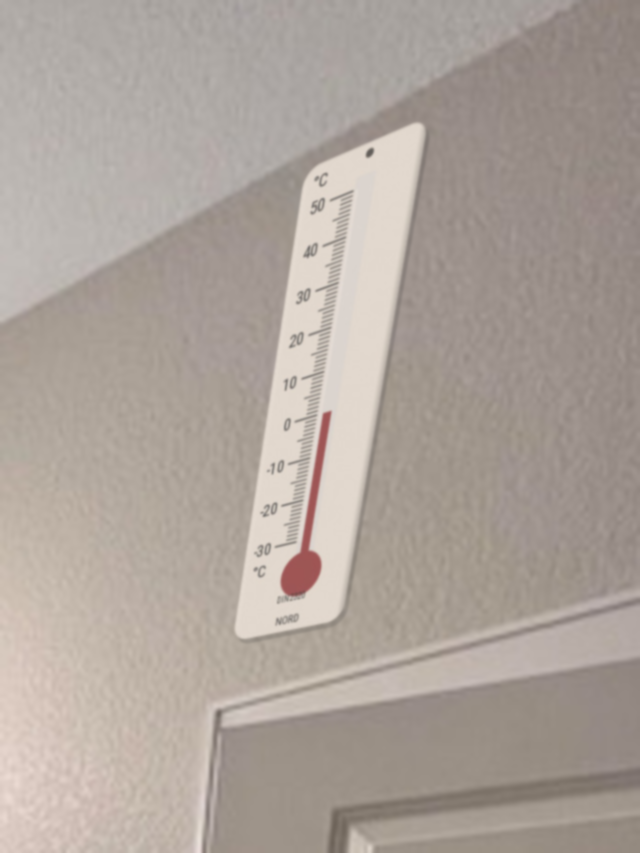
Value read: 0 °C
